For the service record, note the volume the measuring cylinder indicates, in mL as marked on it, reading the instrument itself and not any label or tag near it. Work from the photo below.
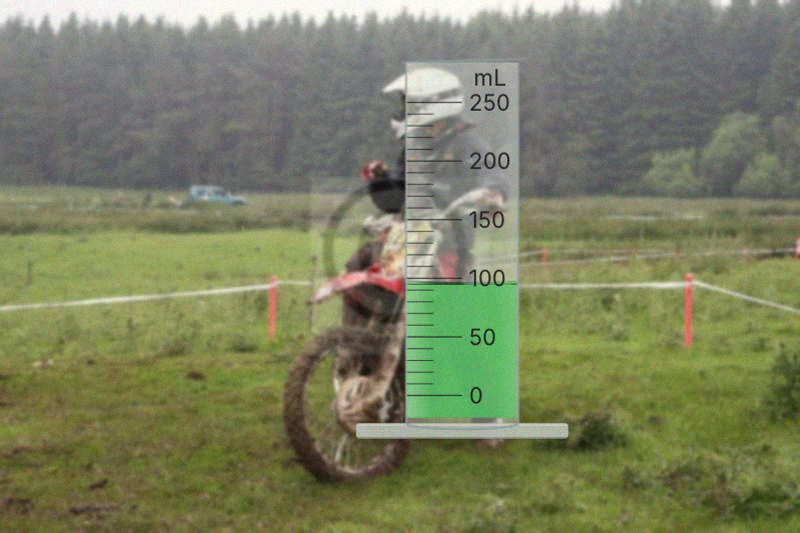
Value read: 95 mL
